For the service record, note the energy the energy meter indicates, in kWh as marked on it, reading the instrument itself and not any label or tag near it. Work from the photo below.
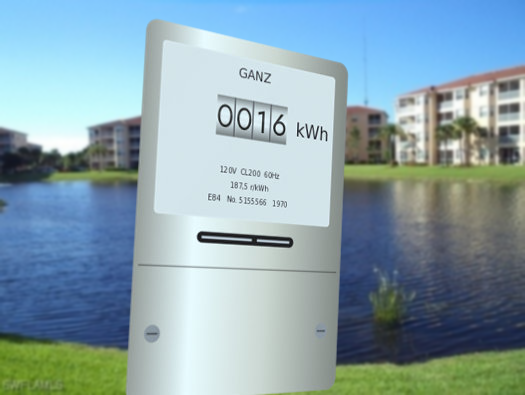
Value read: 16 kWh
